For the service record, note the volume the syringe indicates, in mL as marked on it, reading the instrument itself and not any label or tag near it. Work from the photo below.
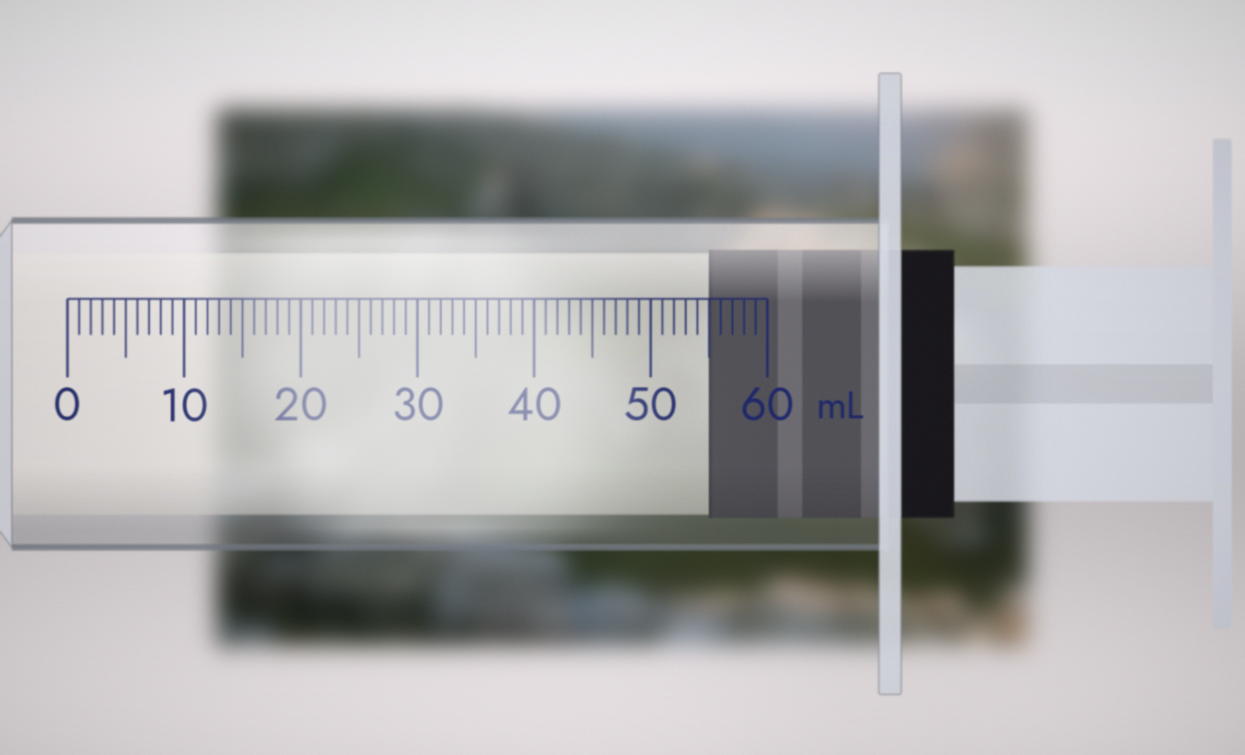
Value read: 55 mL
